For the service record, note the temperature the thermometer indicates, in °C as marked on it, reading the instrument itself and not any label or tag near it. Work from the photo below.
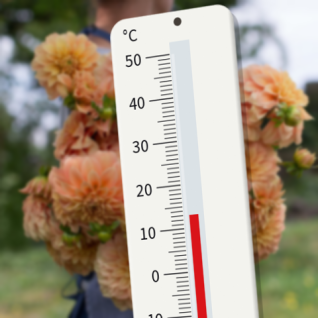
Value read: 13 °C
